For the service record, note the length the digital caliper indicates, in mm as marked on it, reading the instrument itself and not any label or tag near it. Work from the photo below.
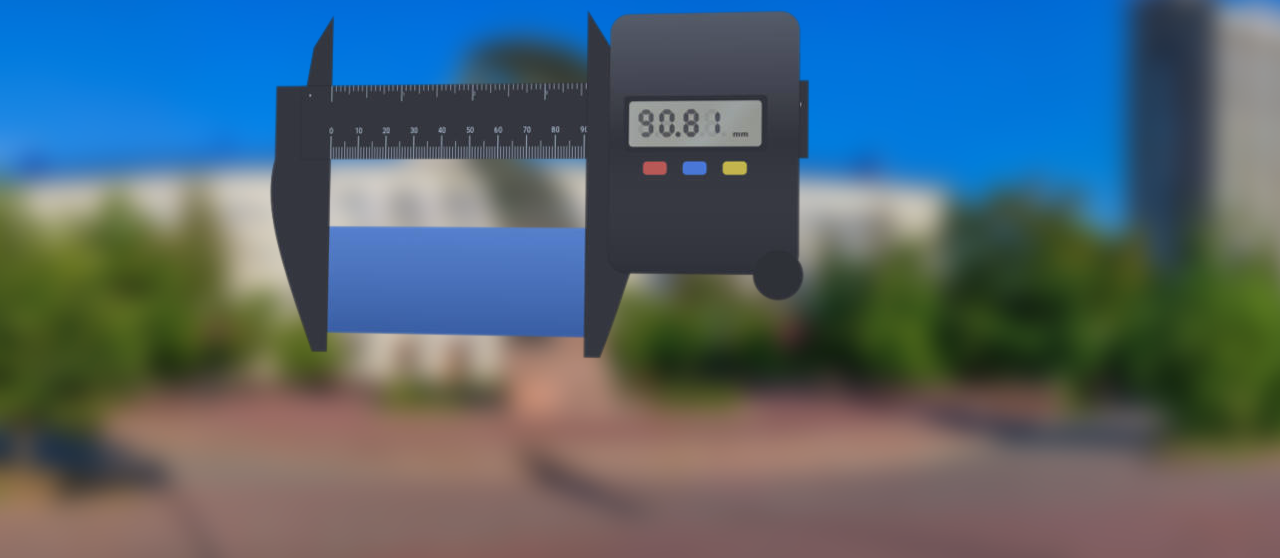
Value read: 90.81 mm
